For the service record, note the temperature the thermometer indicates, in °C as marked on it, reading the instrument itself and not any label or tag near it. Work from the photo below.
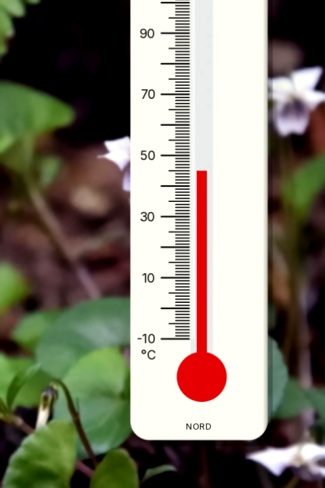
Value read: 45 °C
